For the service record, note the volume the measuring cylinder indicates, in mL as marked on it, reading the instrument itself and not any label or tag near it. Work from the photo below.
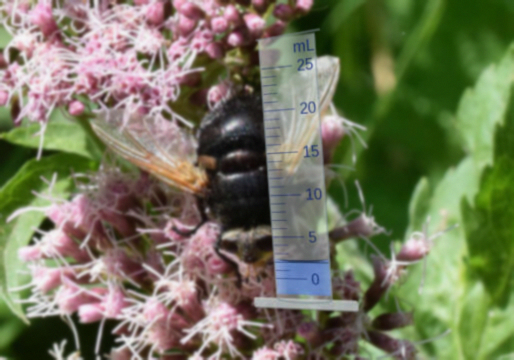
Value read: 2 mL
